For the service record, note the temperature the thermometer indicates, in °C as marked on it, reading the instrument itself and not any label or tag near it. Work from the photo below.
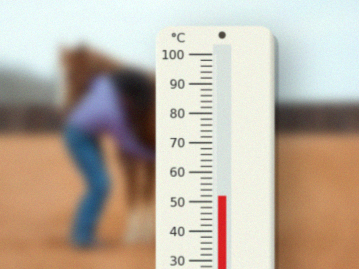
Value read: 52 °C
